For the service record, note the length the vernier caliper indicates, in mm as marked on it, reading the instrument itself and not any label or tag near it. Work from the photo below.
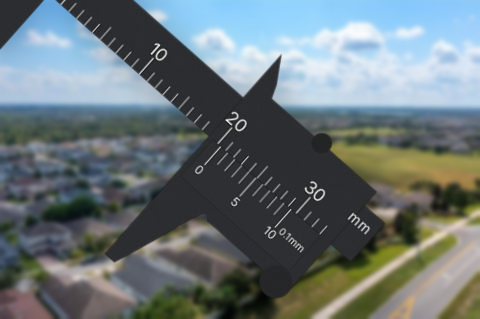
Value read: 20.4 mm
